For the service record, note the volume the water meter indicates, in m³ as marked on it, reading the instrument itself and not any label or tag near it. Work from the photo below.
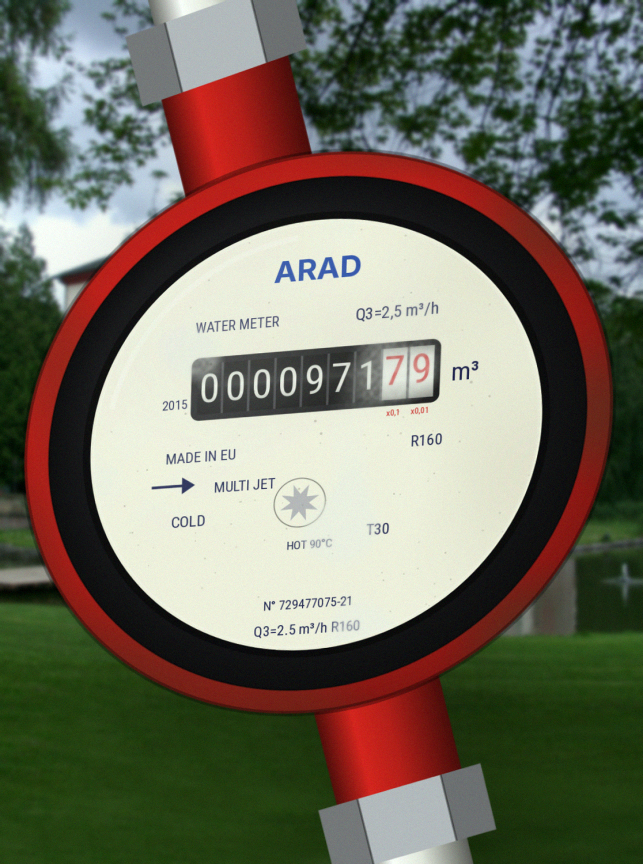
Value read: 971.79 m³
